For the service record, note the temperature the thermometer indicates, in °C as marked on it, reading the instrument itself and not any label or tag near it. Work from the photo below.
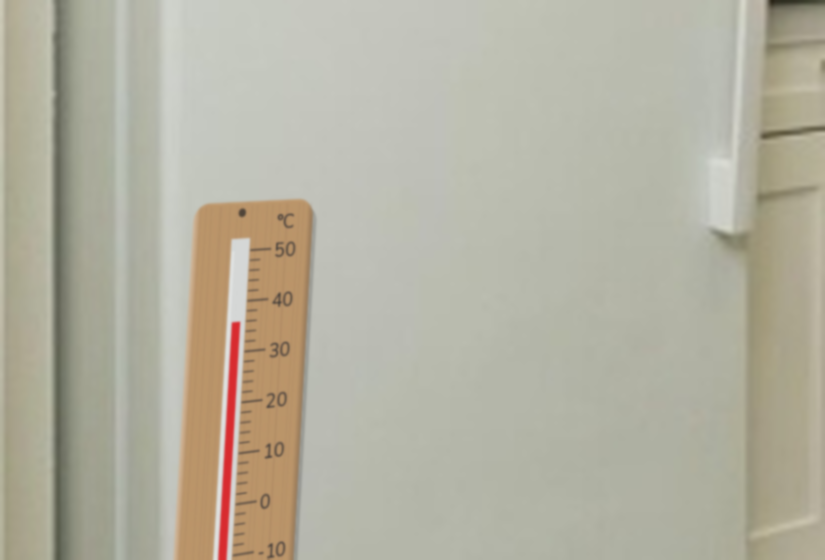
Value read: 36 °C
